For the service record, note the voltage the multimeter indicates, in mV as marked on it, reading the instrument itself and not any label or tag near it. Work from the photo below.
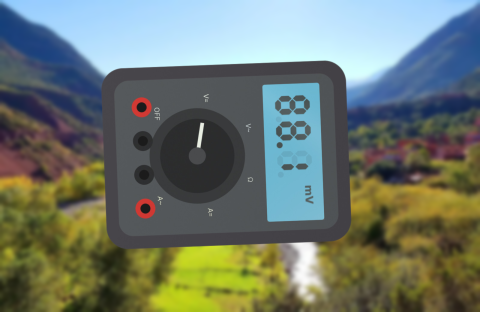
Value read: 88.1 mV
